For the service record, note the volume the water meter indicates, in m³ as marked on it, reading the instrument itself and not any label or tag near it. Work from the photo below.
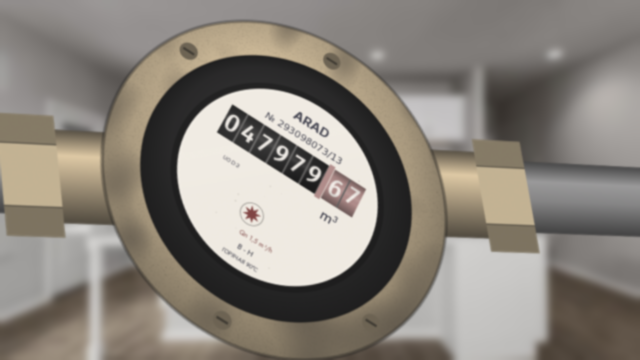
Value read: 47979.67 m³
